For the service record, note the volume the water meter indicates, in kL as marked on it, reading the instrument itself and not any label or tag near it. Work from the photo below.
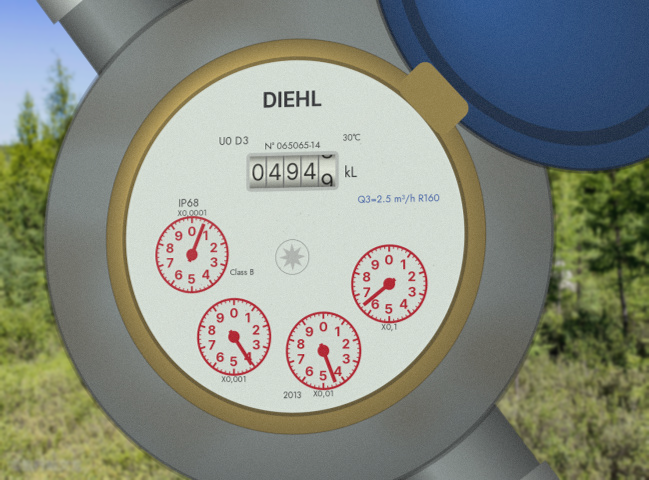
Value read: 4948.6440 kL
